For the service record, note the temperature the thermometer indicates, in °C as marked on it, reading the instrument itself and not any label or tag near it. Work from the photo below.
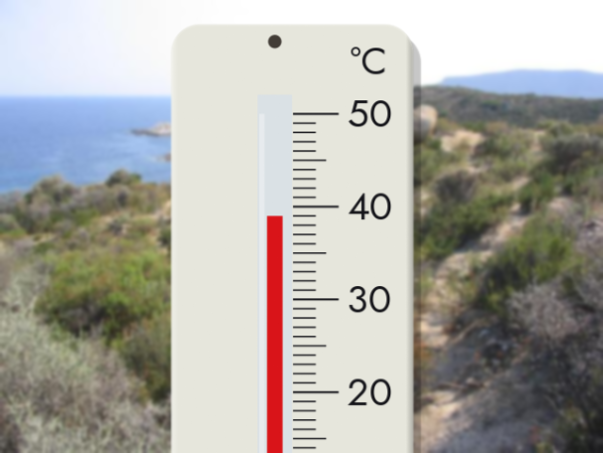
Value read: 39 °C
